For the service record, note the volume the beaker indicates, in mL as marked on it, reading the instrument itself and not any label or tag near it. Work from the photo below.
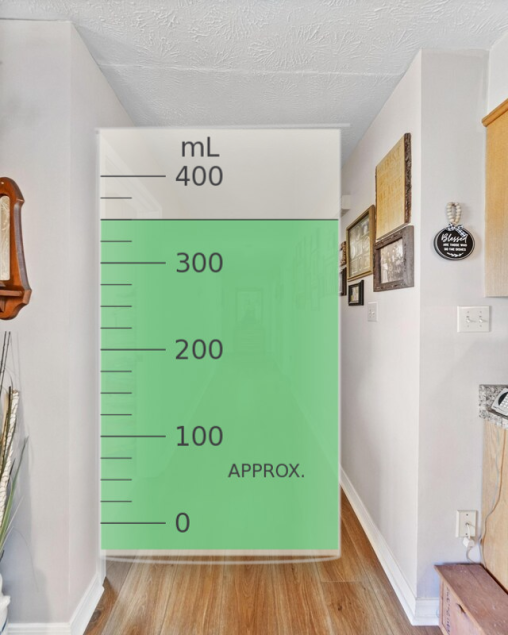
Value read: 350 mL
